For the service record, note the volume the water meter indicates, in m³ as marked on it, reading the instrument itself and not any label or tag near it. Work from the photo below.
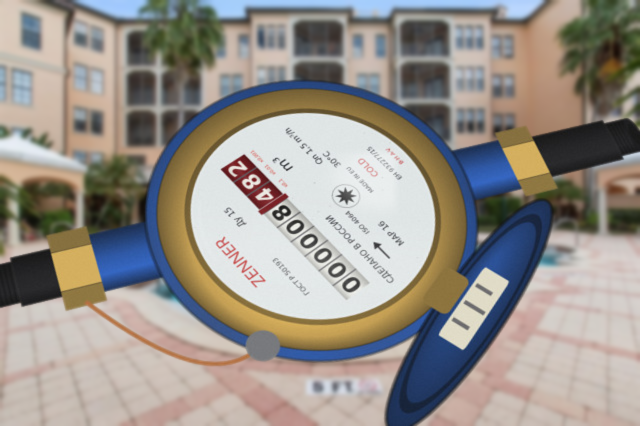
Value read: 8.482 m³
